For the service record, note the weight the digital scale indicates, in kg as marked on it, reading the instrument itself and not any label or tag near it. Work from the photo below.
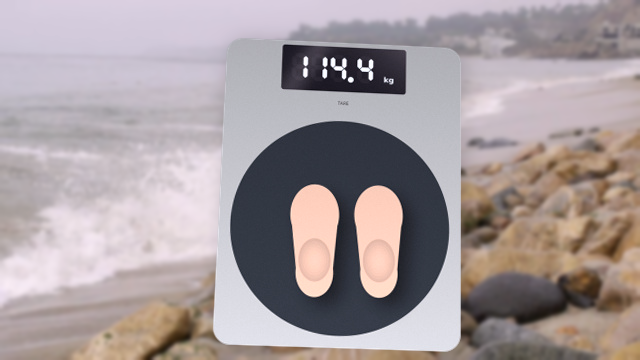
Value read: 114.4 kg
